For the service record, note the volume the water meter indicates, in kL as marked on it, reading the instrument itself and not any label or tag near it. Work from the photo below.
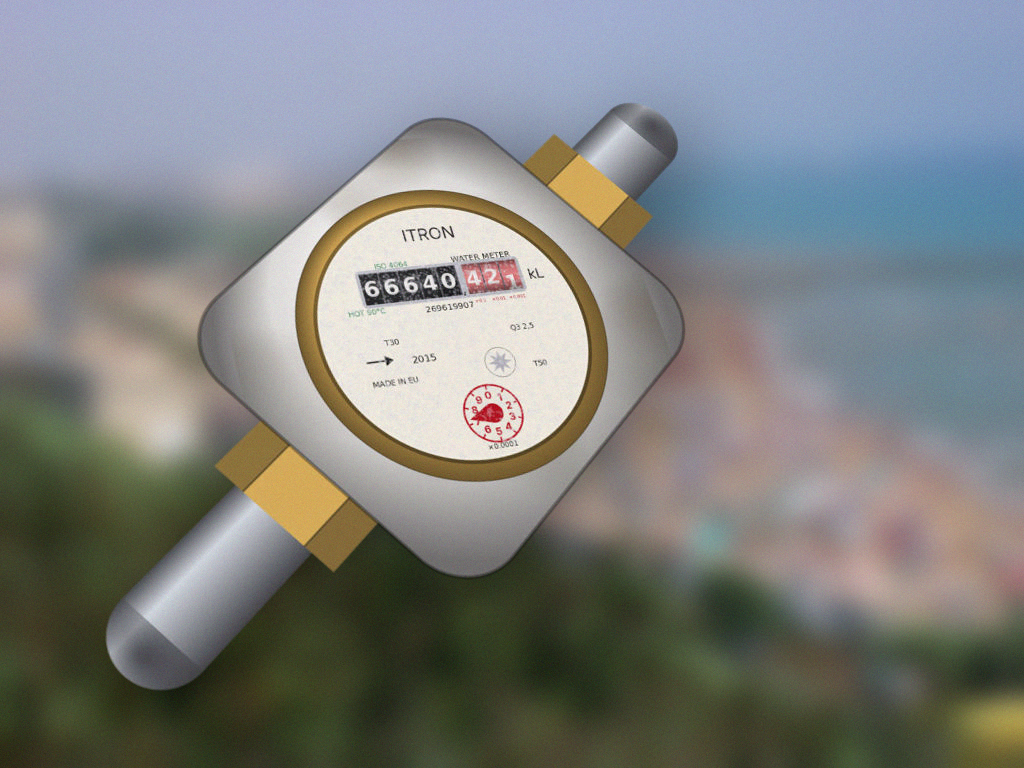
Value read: 66640.4207 kL
